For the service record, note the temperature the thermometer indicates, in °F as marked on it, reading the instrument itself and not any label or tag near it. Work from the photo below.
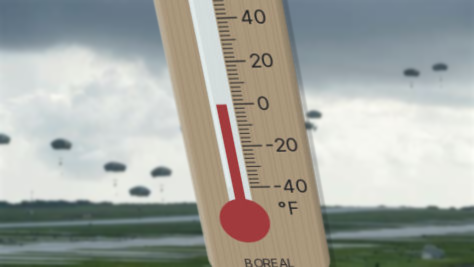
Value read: 0 °F
